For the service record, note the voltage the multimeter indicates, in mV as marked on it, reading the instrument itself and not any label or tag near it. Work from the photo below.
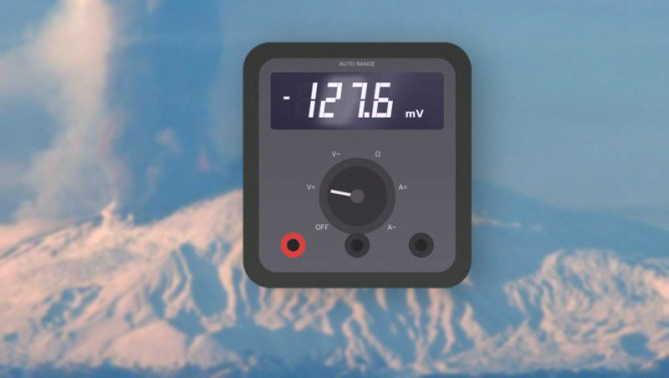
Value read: -127.6 mV
